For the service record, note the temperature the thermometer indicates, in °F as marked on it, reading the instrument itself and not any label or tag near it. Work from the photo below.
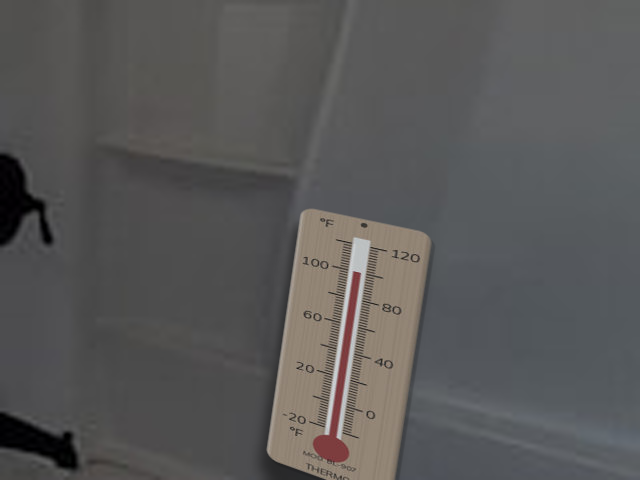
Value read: 100 °F
